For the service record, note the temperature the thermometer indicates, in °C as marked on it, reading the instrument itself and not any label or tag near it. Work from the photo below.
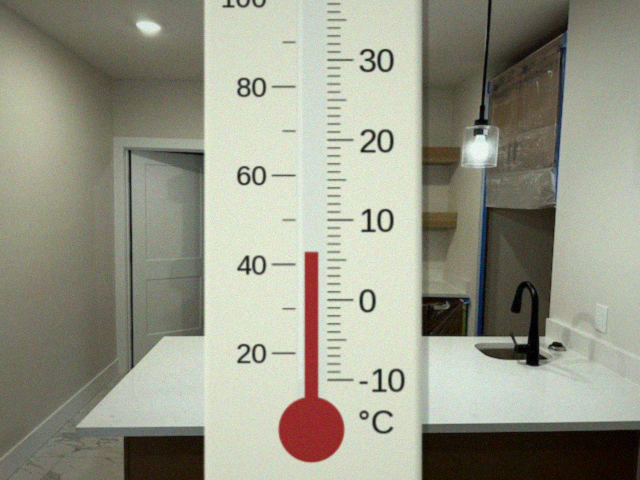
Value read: 6 °C
